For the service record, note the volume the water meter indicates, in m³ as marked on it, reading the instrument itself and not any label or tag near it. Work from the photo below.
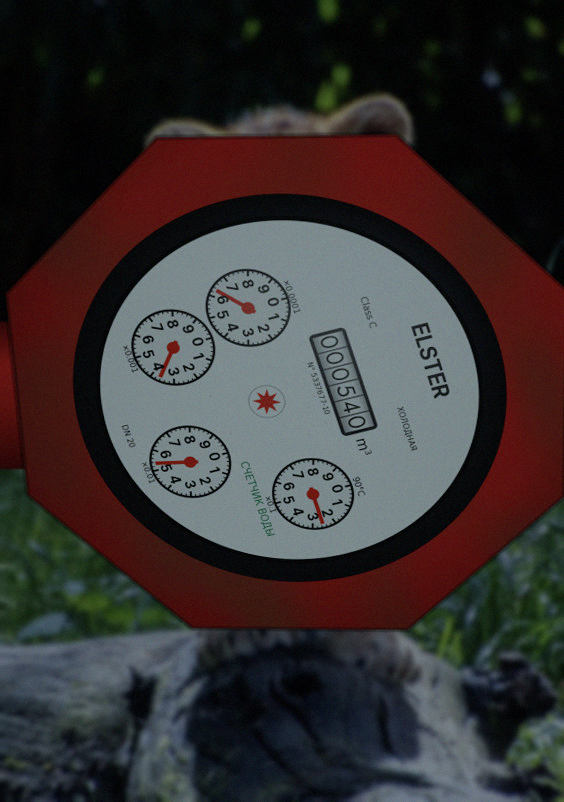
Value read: 540.2536 m³
